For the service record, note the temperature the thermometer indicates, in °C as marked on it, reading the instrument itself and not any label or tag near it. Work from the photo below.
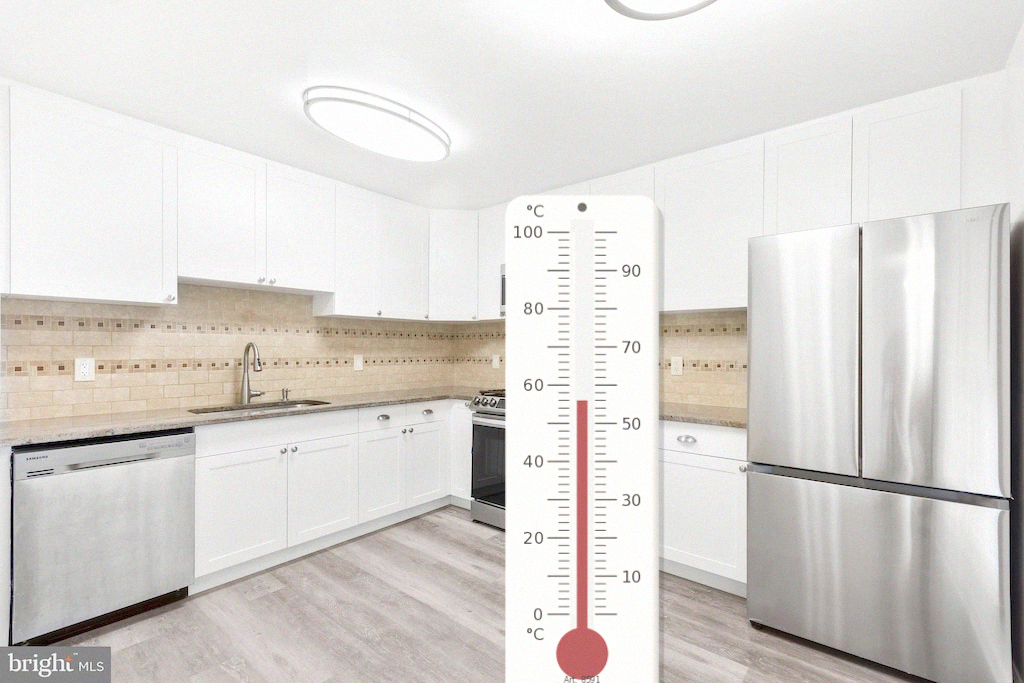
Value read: 56 °C
